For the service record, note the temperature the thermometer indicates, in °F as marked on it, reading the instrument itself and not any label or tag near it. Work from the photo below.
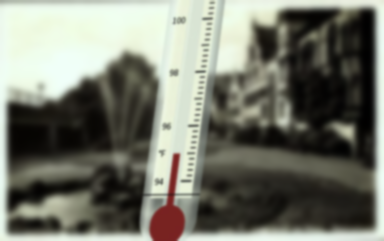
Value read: 95 °F
